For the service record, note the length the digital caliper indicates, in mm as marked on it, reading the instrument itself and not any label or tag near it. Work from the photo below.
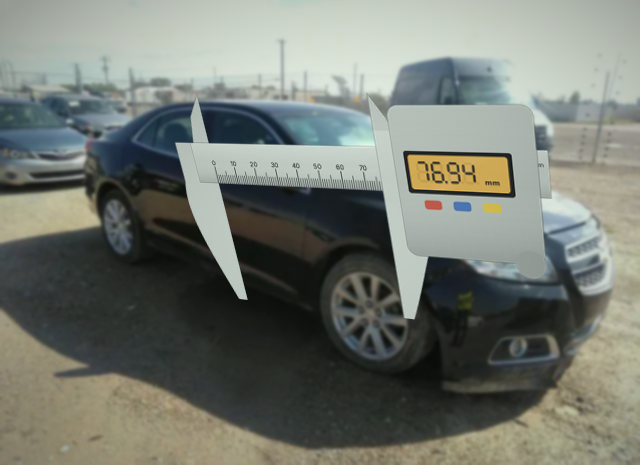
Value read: 76.94 mm
